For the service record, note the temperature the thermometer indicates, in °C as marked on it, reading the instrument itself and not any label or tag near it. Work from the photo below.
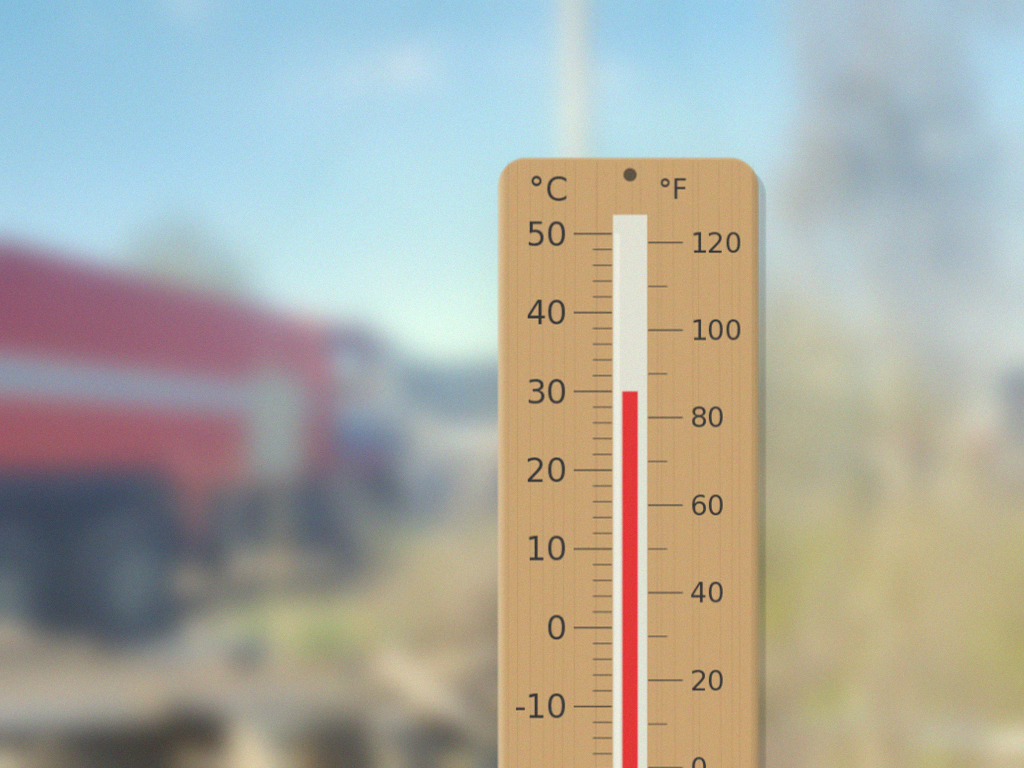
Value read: 30 °C
